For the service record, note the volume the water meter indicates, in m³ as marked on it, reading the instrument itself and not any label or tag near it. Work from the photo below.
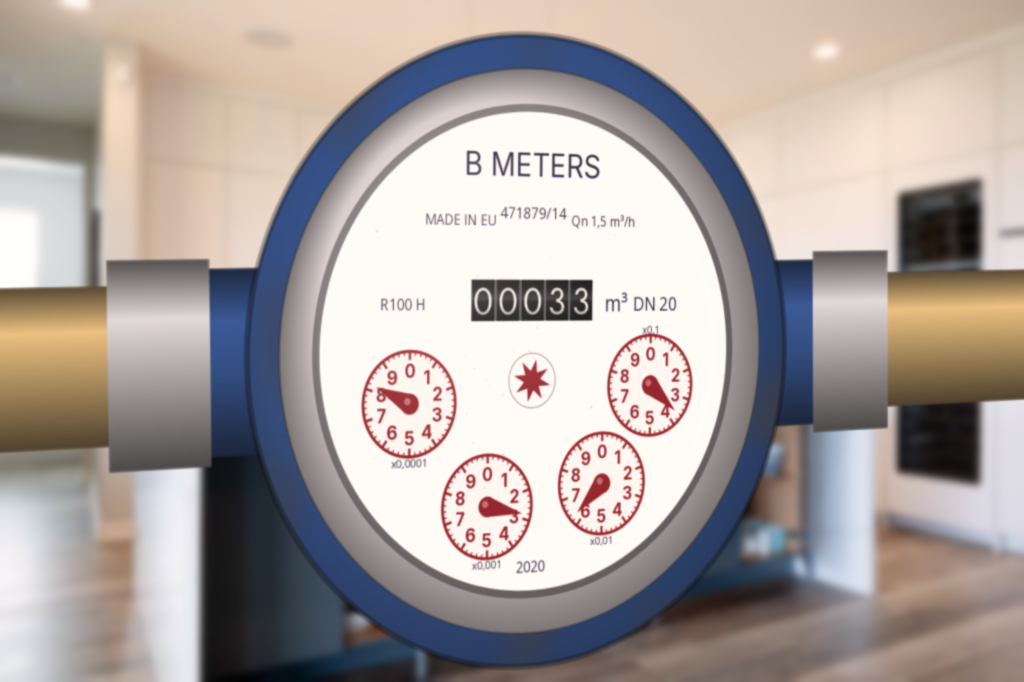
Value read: 33.3628 m³
